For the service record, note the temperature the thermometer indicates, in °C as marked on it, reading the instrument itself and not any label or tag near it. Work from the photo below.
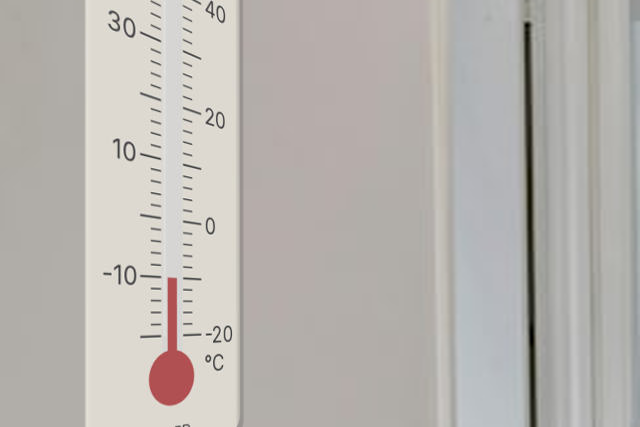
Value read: -10 °C
